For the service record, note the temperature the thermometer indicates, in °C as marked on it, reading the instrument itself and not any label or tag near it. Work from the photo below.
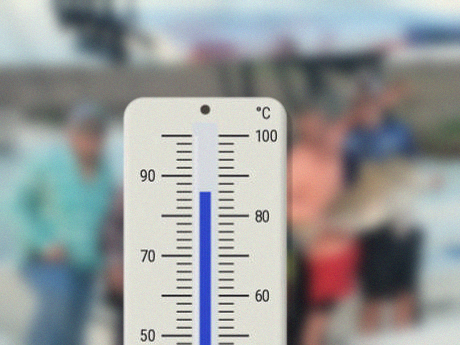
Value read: 86 °C
